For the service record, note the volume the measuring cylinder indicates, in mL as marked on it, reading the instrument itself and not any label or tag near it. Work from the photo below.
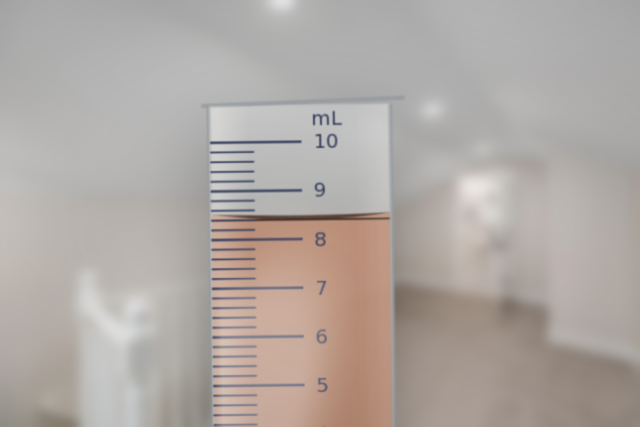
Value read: 8.4 mL
